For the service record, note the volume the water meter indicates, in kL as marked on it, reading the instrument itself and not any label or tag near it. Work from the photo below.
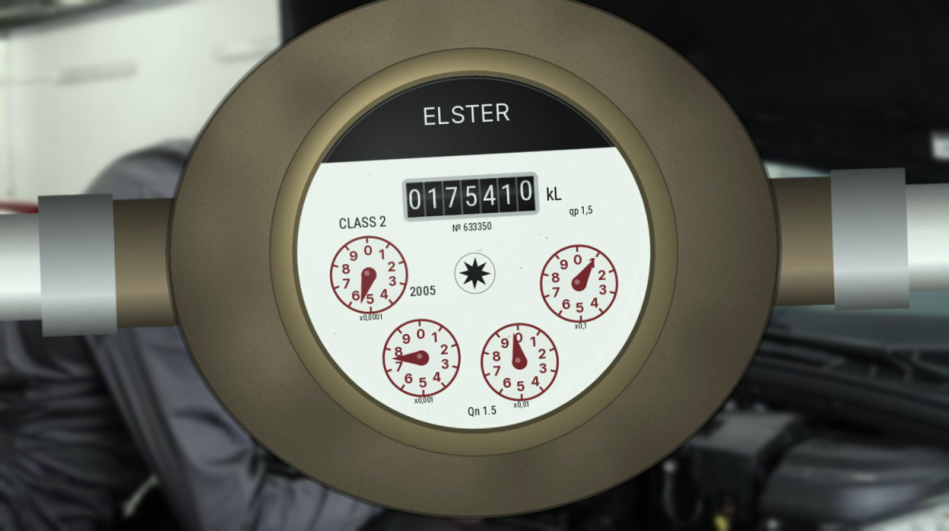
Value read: 175410.0975 kL
